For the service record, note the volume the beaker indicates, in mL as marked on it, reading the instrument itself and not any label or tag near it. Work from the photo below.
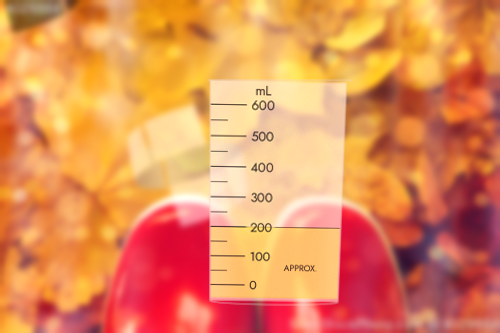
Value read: 200 mL
